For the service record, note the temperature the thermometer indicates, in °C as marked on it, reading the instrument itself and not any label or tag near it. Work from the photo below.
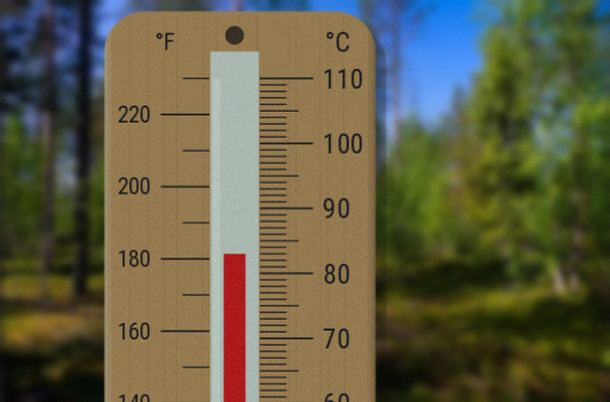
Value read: 83 °C
